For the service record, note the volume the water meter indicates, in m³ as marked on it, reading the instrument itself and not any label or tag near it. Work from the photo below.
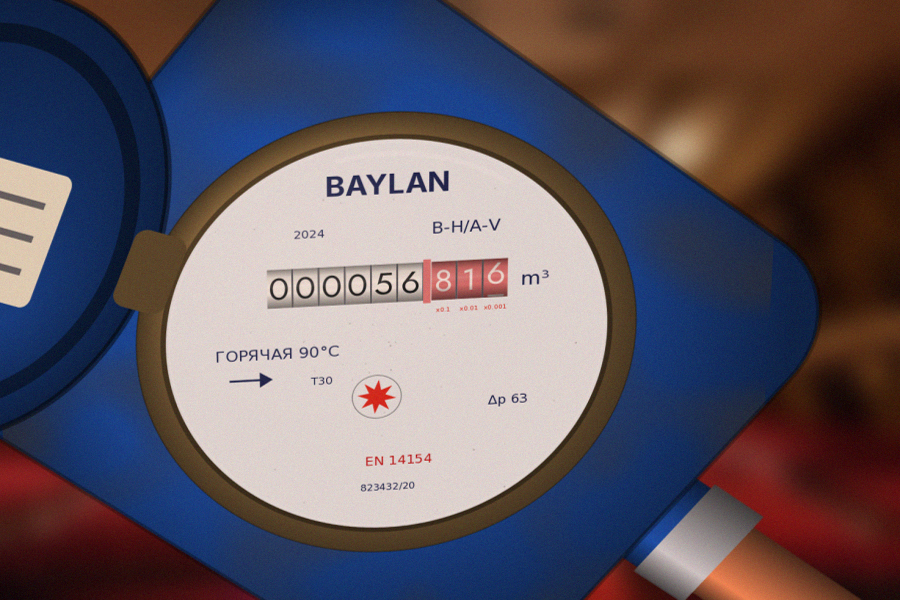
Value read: 56.816 m³
